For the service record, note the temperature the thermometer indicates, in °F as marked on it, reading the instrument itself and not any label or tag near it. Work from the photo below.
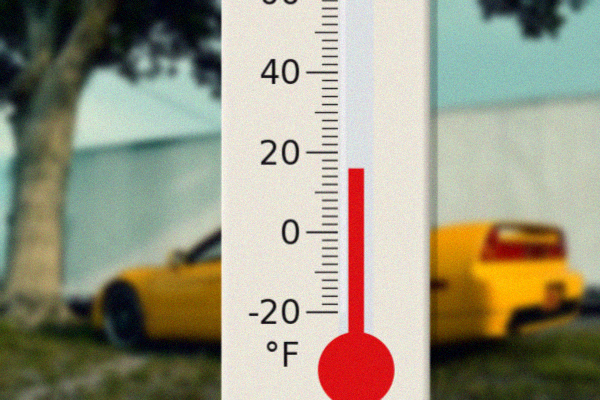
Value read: 16 °F
